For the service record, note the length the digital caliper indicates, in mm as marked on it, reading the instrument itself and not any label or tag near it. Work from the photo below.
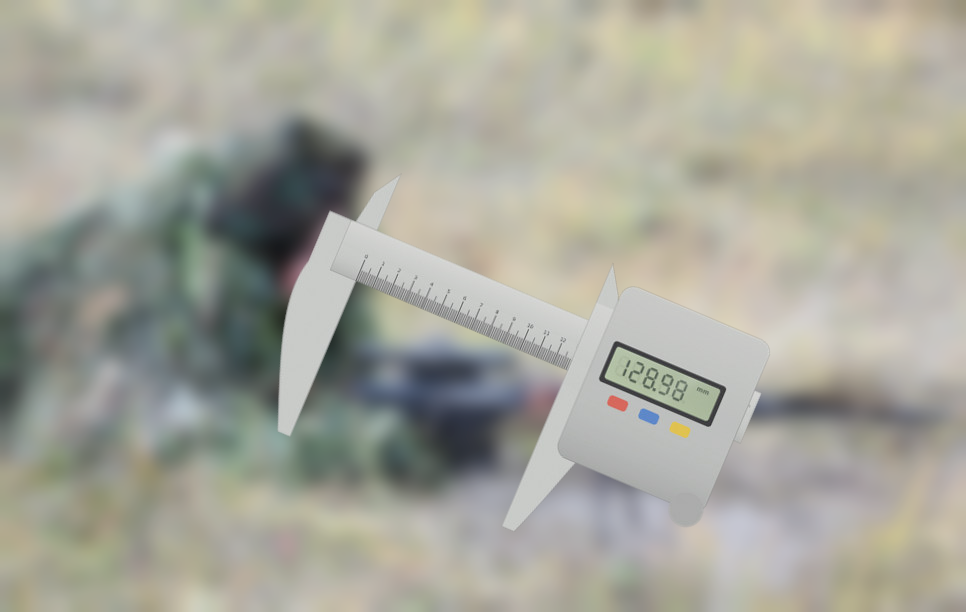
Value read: 128.98 mm
